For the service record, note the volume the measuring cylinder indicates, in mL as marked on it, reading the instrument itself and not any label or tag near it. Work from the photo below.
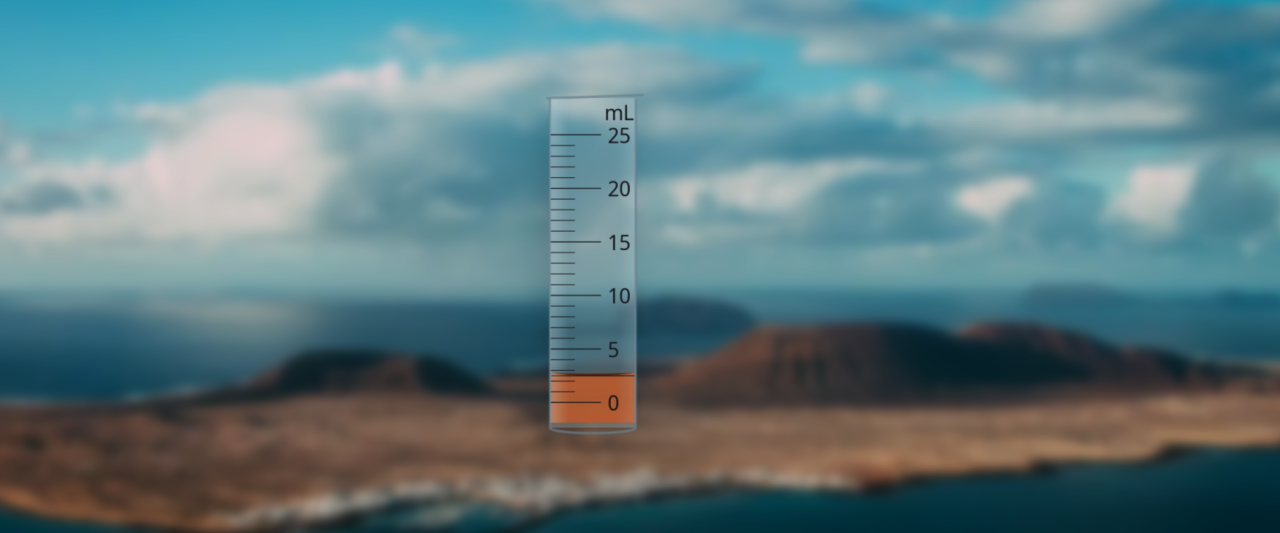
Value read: 2.5 mL
